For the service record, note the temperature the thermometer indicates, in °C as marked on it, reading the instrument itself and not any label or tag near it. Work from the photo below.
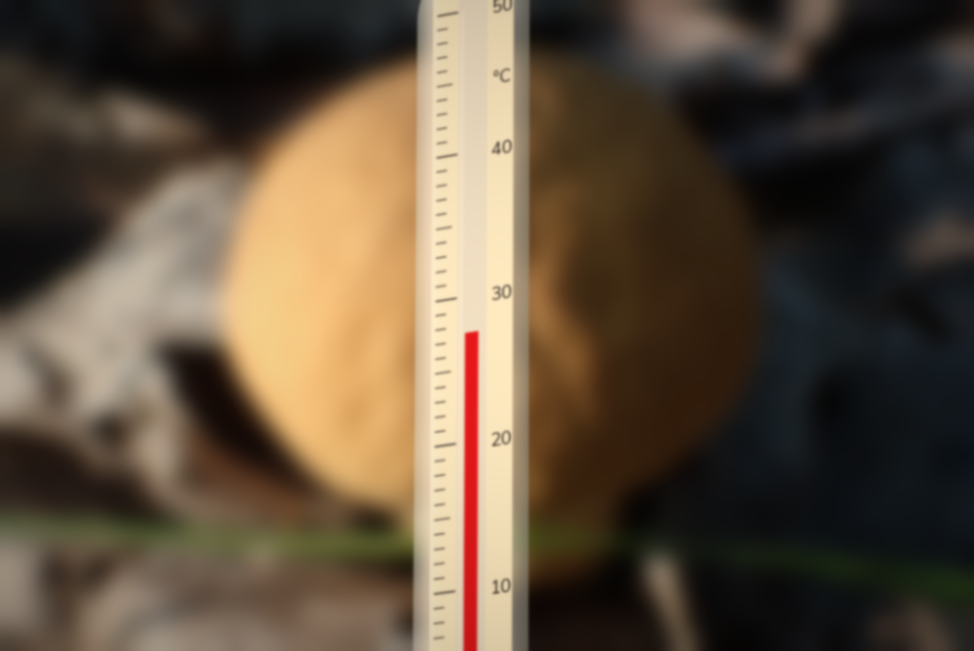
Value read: 27.5 °C
